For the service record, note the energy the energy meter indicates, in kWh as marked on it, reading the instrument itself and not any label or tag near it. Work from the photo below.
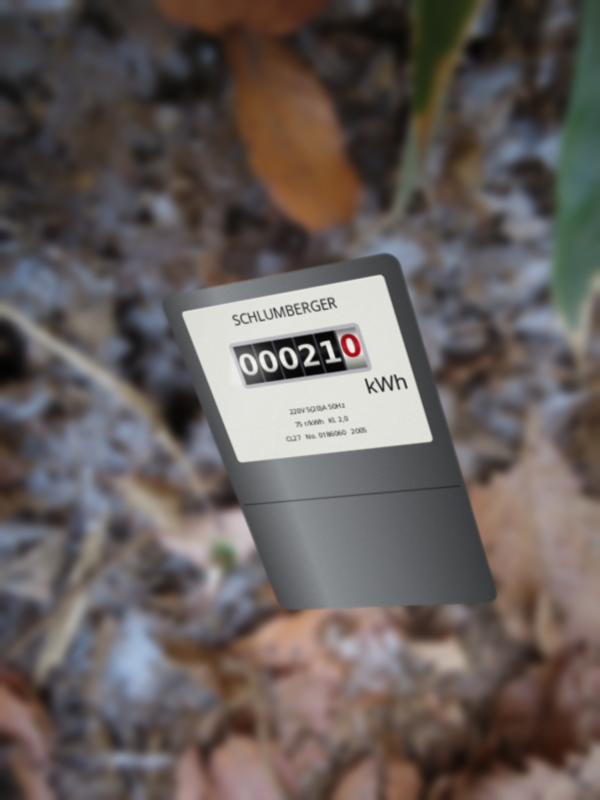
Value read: 21.0 kWh
